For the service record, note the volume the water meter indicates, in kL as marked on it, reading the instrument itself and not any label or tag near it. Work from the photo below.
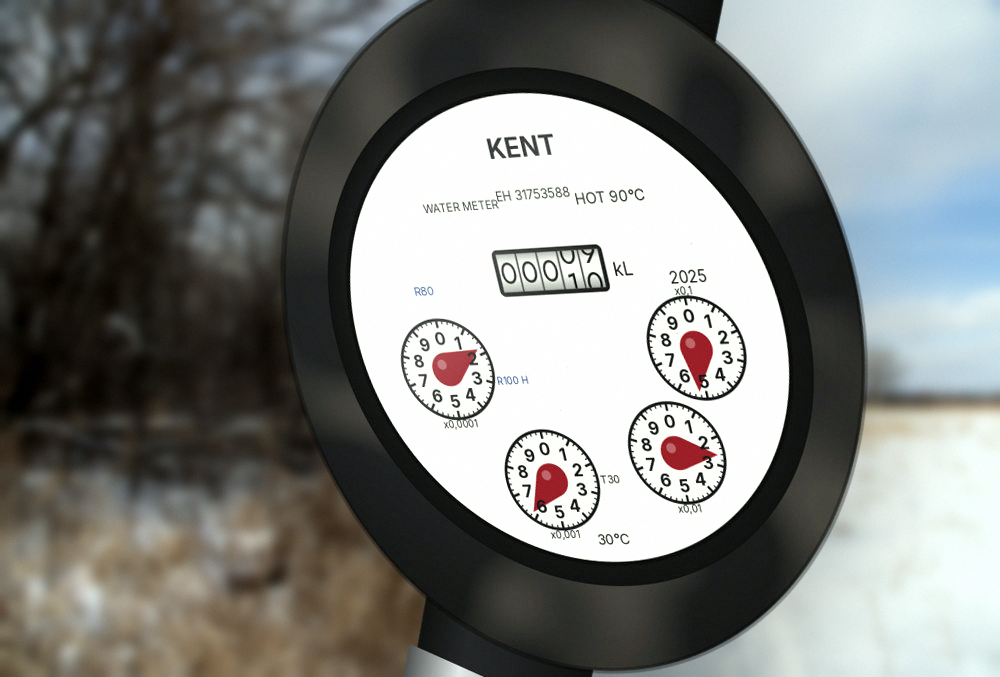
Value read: 9.5261 kL
